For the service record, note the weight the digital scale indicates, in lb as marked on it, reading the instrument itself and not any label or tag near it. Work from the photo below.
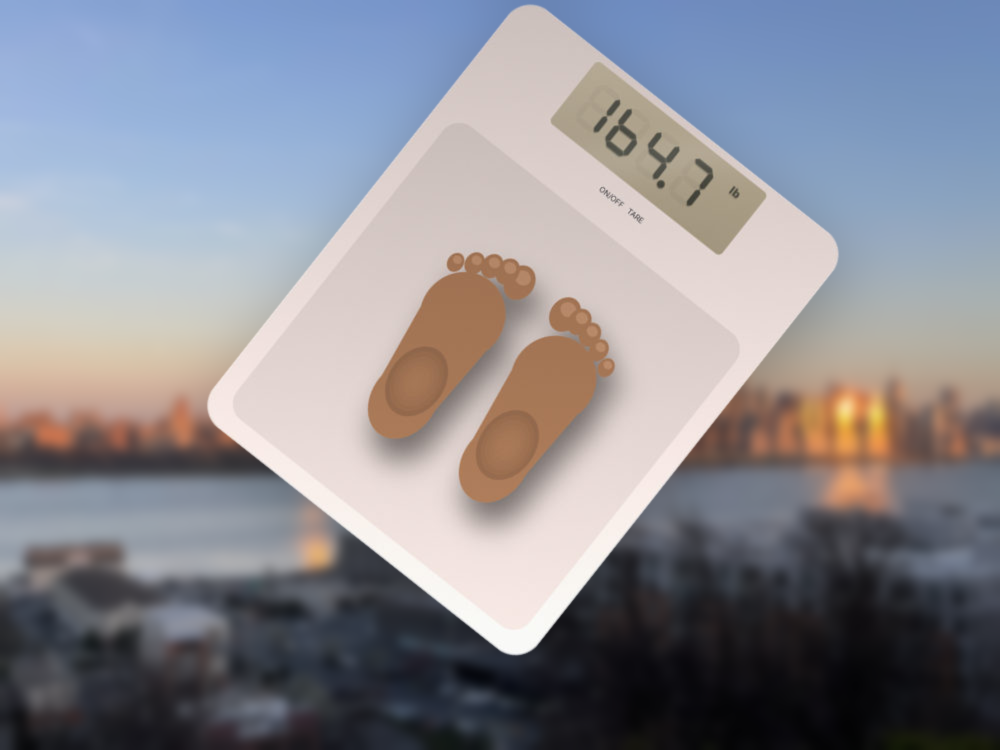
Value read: 164.7 lb
